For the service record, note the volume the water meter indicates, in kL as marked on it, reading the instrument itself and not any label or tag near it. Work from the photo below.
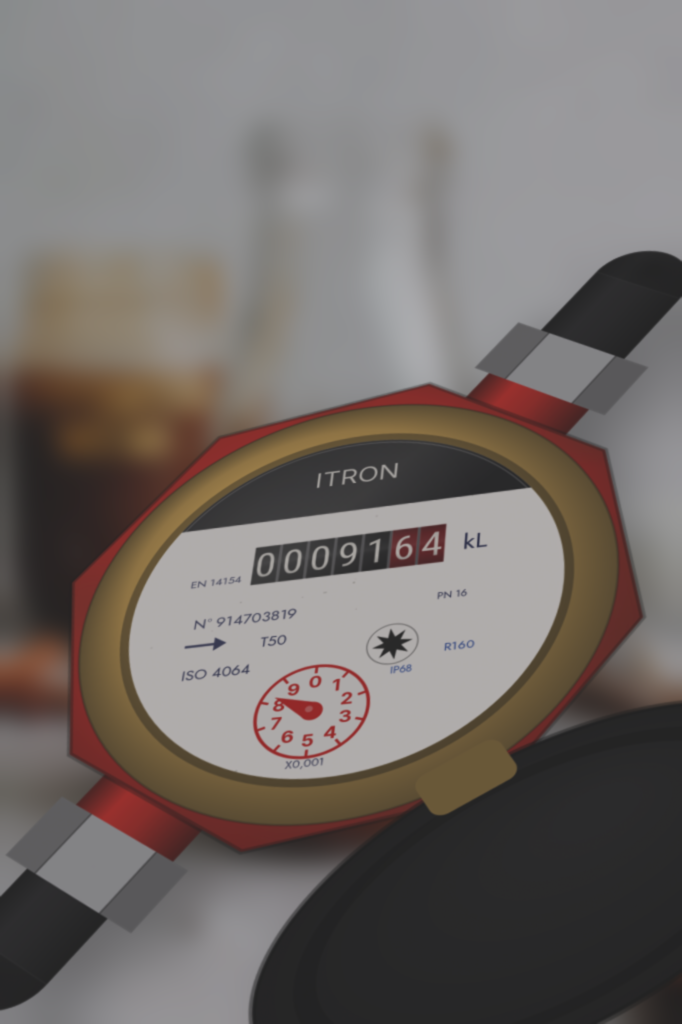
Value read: 91.648 kL
